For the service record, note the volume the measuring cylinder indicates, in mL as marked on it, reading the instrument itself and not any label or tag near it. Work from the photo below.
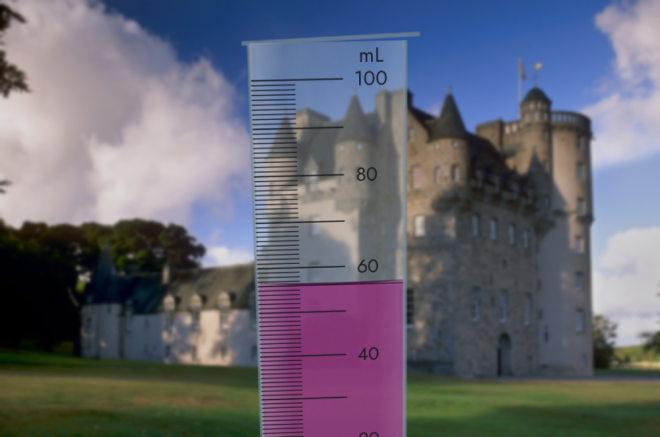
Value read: 56 mL
